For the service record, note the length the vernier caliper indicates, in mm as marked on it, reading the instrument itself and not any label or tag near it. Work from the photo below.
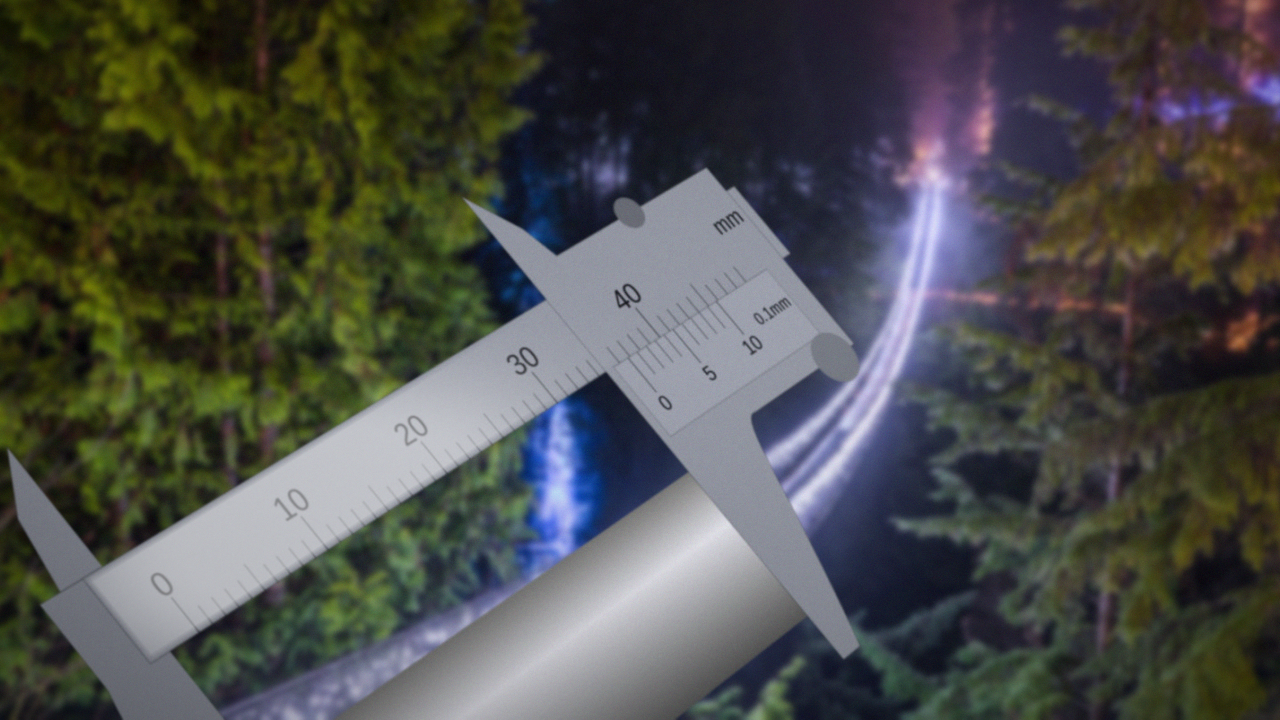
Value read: 36.8 mm
